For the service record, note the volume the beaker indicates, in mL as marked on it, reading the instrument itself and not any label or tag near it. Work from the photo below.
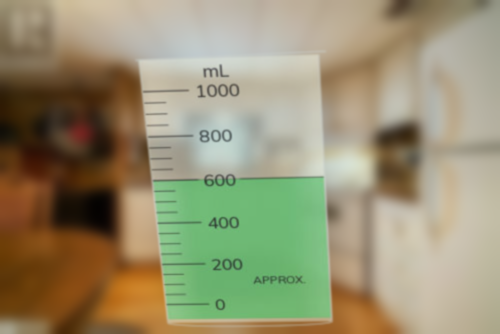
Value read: 600 mL
